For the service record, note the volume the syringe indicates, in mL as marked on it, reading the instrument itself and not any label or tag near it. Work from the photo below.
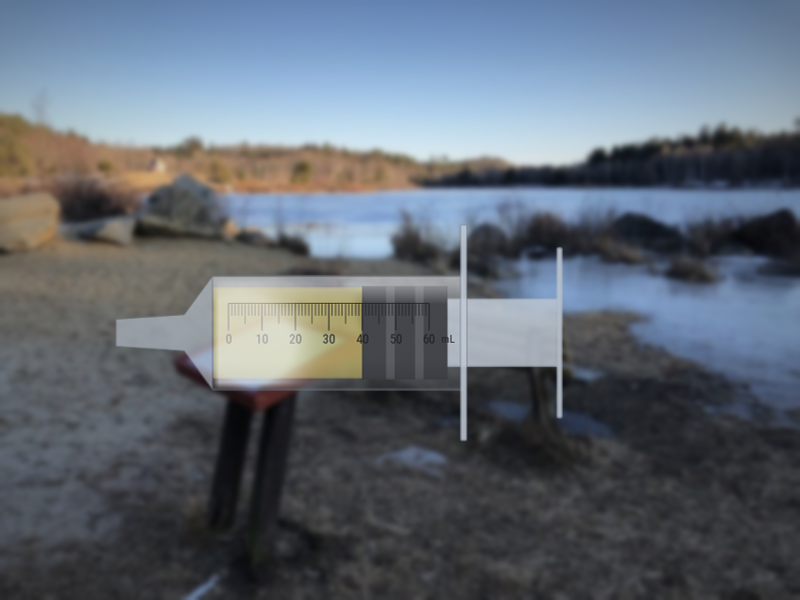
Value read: 40 mL
